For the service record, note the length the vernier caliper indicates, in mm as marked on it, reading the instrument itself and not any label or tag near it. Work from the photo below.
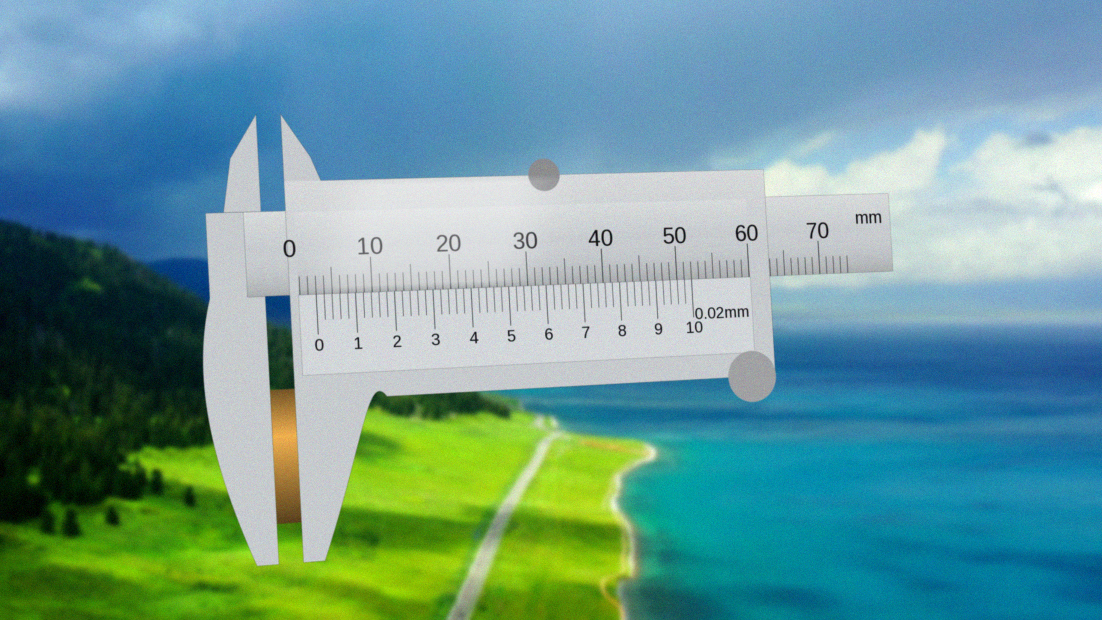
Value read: 3.0 mm
